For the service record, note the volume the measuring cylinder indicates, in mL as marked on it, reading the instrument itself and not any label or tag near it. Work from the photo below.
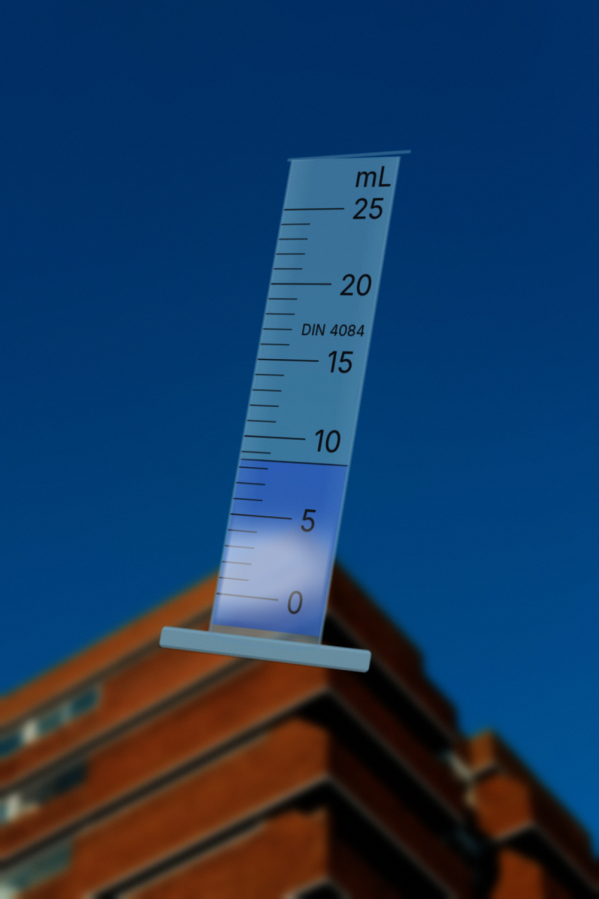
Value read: 8.5 mL
